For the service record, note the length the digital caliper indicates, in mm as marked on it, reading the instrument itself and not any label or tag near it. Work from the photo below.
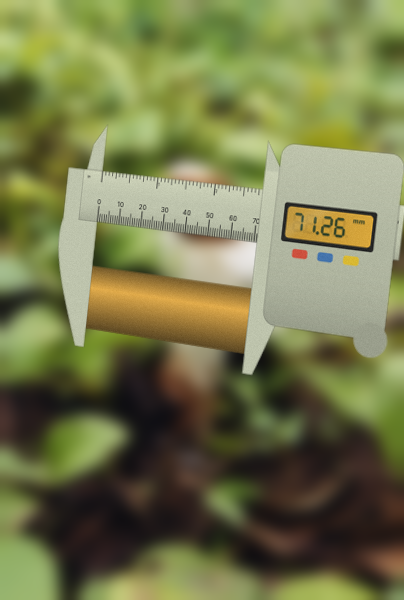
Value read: 71.26 mm
